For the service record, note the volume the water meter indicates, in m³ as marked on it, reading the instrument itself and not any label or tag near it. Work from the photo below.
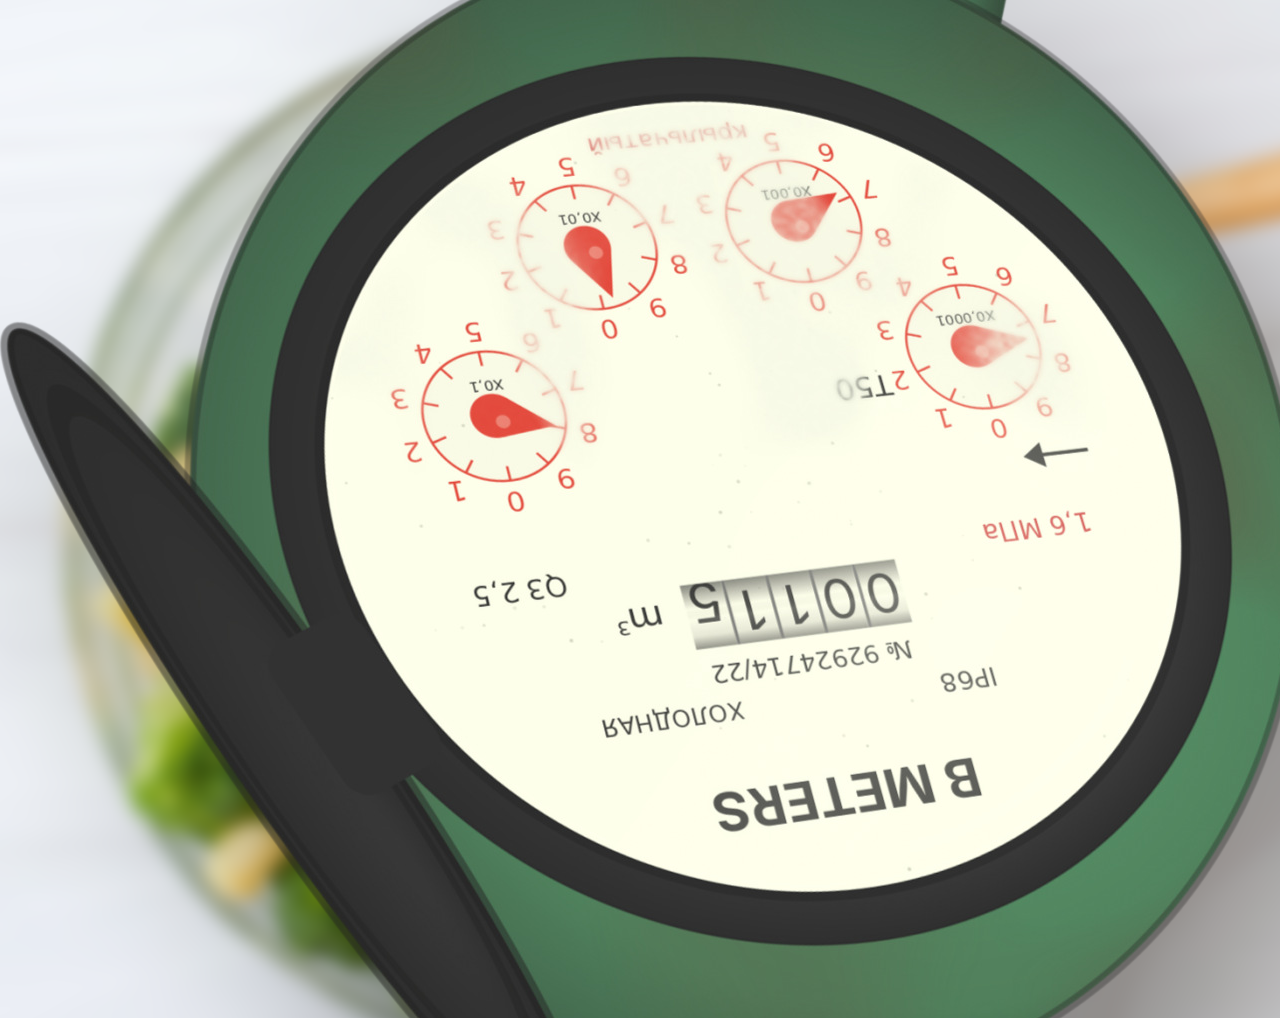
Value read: 114.7967 m³
